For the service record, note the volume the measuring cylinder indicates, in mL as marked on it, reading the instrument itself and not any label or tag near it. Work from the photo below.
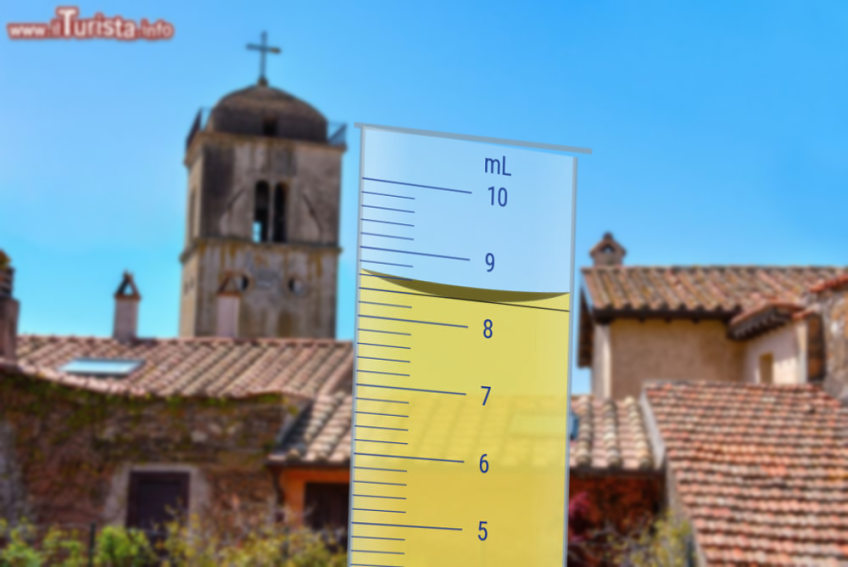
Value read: 8.4 mL
